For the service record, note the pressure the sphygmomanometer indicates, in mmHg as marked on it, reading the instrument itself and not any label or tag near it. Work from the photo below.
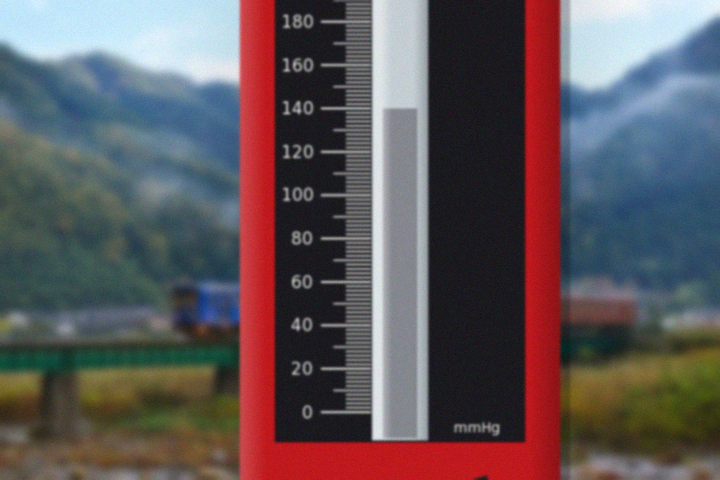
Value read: 140 mmHg
